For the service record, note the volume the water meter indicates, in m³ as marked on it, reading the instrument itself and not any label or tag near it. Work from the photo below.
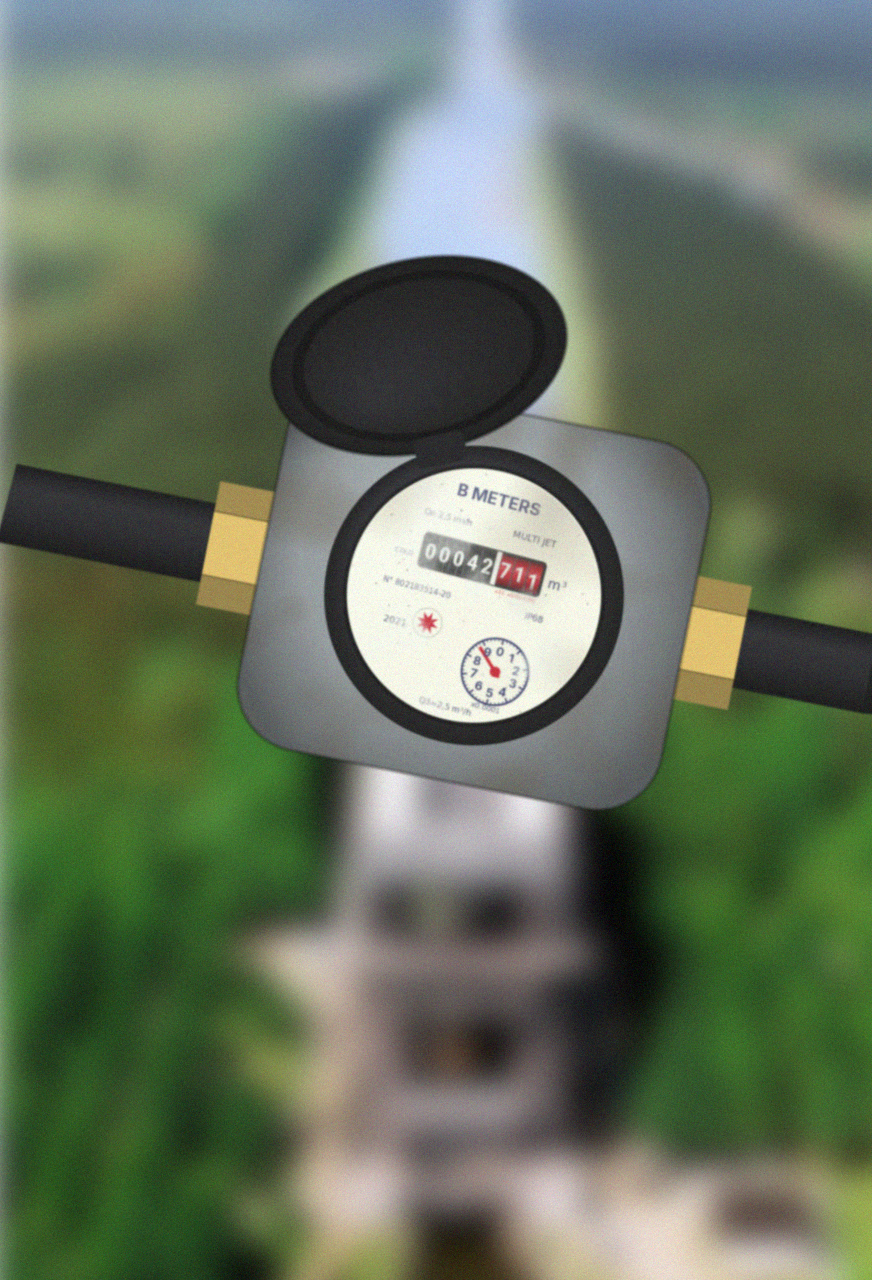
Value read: 42.7108 m³
